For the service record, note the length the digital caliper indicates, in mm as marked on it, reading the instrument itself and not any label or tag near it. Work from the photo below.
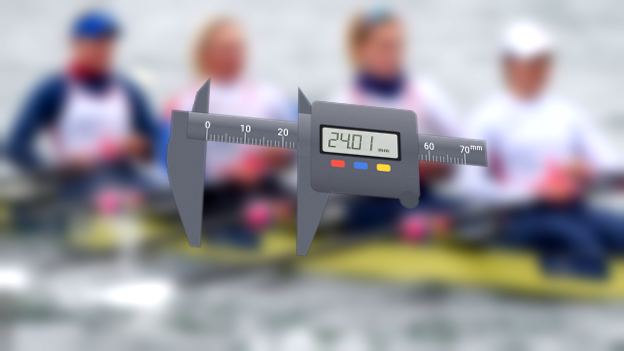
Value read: 24.01 mm
